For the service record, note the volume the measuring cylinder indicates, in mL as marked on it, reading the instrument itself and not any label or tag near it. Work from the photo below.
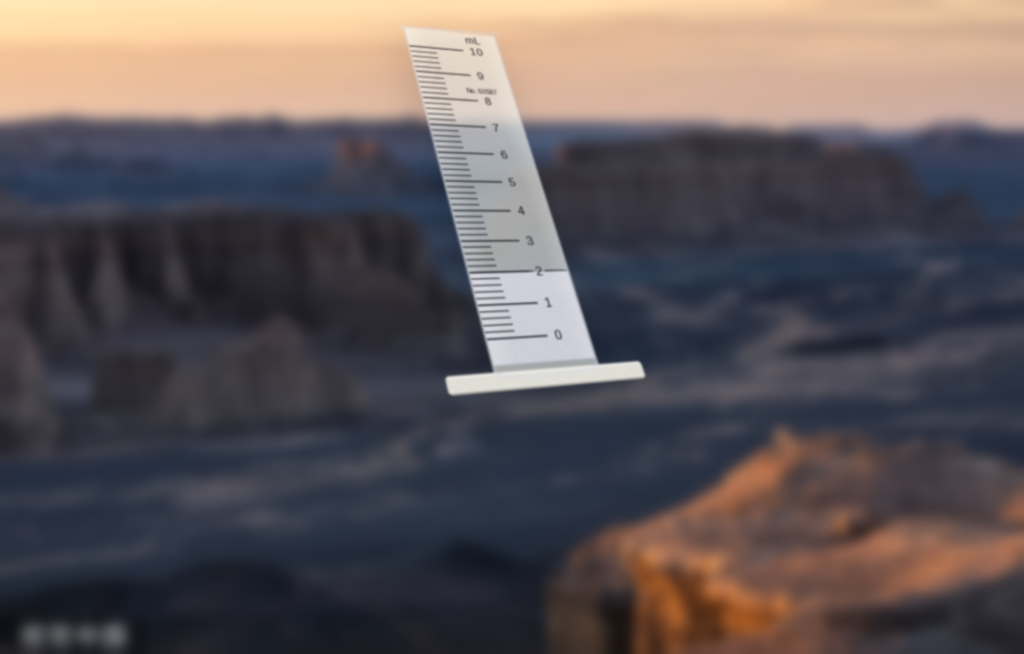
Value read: 2 mL
